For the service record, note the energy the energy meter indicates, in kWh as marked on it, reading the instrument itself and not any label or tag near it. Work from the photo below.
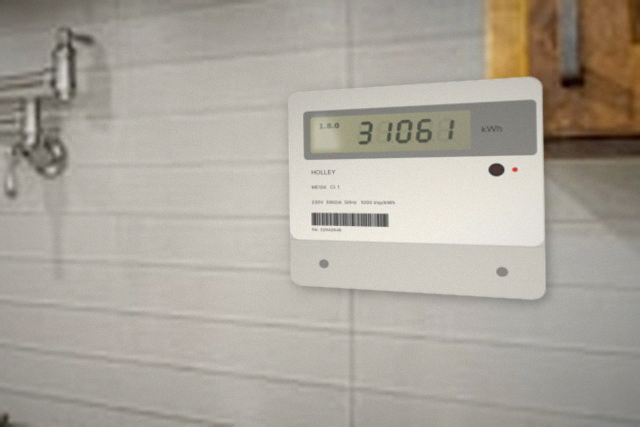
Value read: 31061 kWh
